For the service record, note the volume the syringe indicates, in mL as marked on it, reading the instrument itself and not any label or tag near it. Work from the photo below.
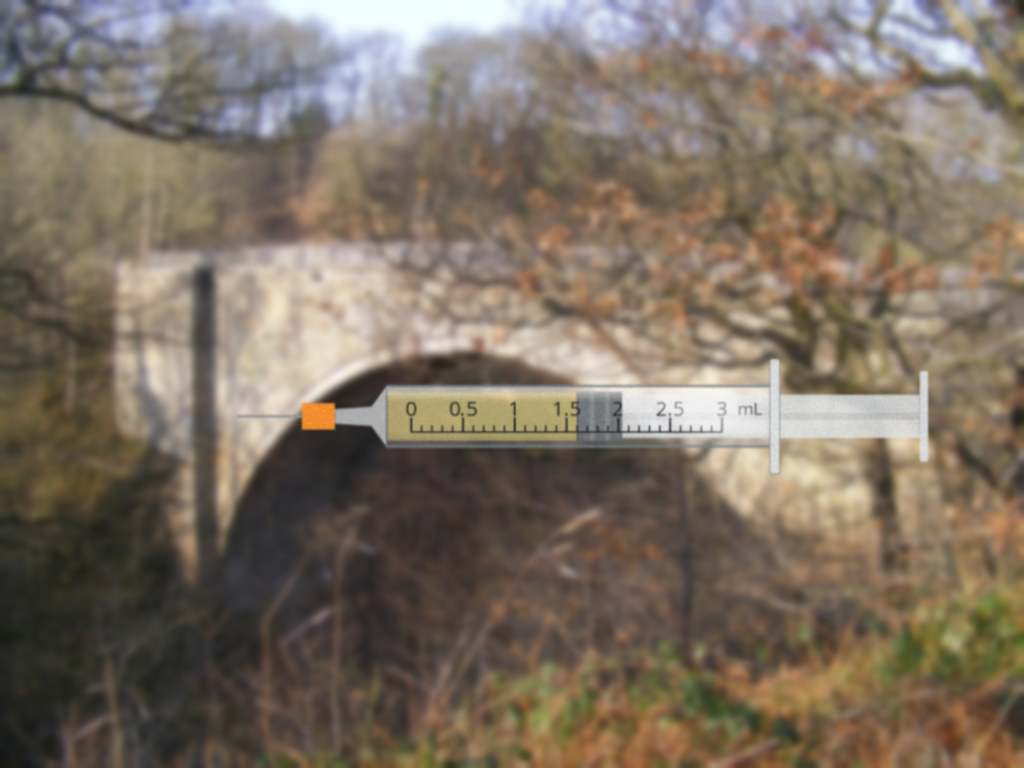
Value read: 1.6 mL
